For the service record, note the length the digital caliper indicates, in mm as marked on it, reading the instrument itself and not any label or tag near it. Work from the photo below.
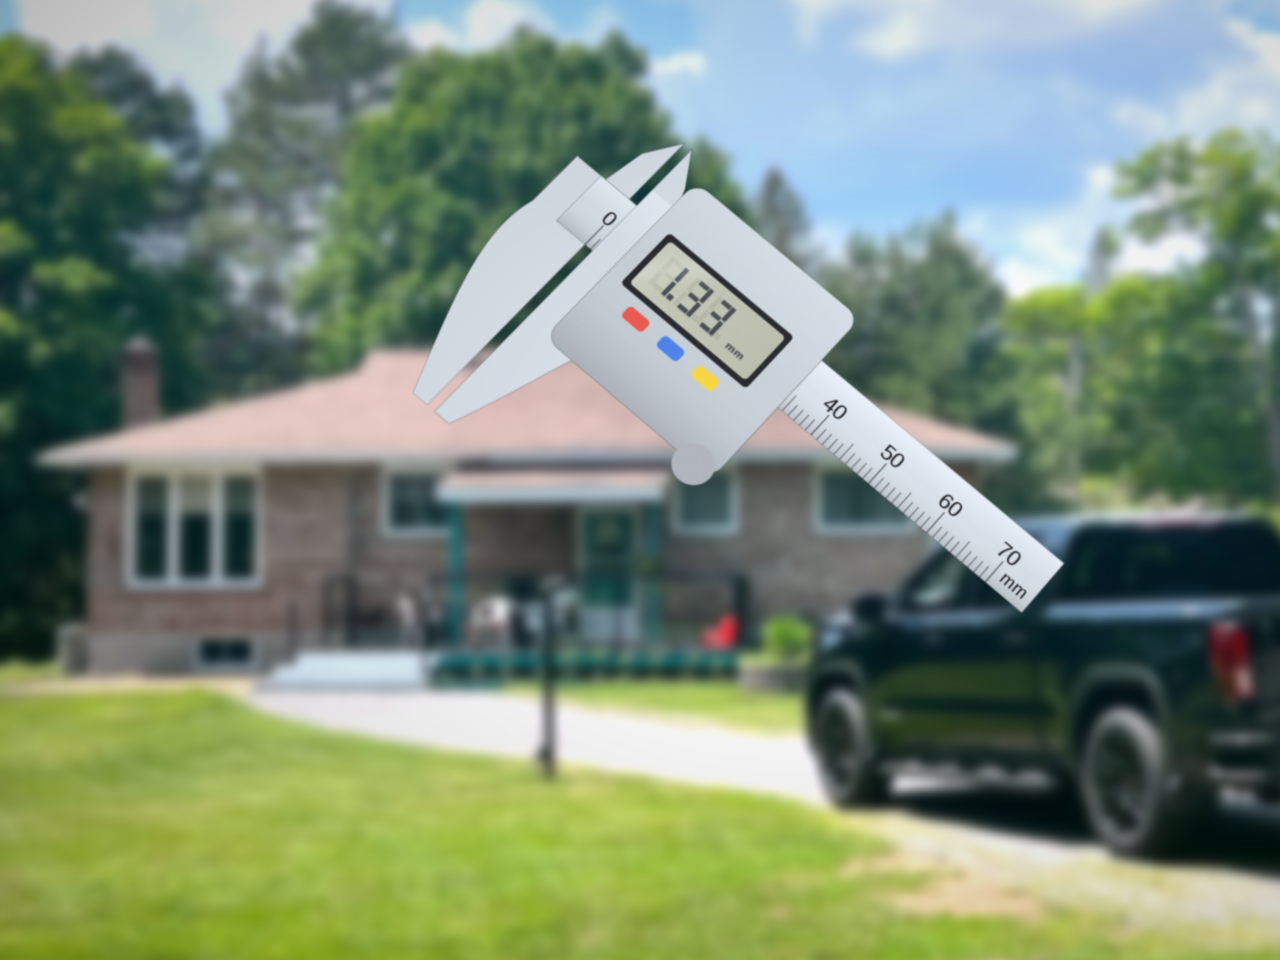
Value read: 1.33 mm
